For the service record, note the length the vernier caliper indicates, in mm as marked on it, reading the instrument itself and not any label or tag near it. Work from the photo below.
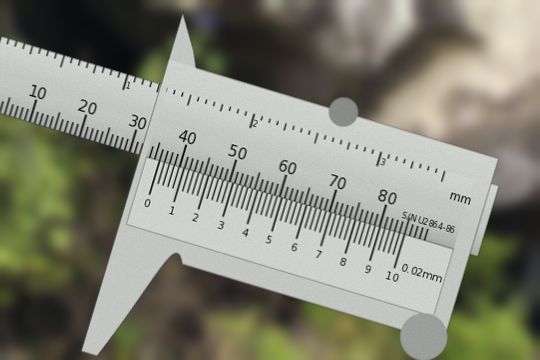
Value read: 36.0 mm
